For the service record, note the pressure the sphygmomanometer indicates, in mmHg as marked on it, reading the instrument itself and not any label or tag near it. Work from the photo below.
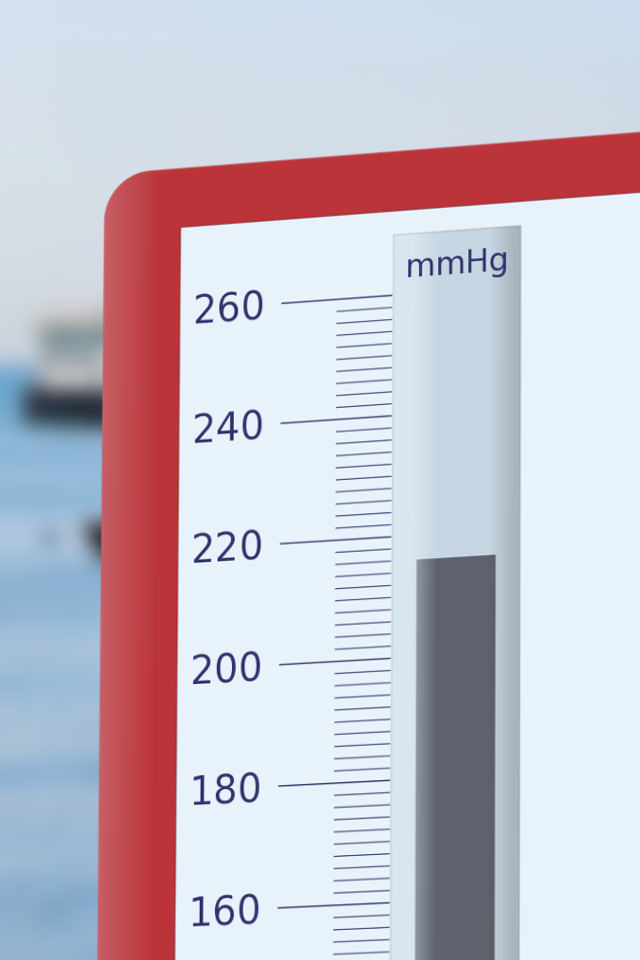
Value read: 216 mmHg
